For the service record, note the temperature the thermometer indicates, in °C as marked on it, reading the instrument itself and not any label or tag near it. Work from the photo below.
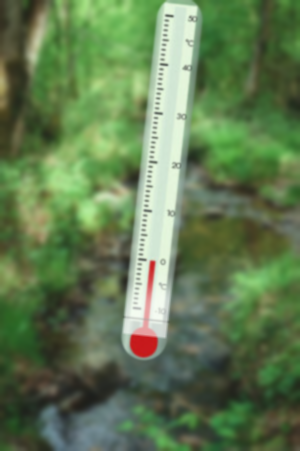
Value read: 0 °C
